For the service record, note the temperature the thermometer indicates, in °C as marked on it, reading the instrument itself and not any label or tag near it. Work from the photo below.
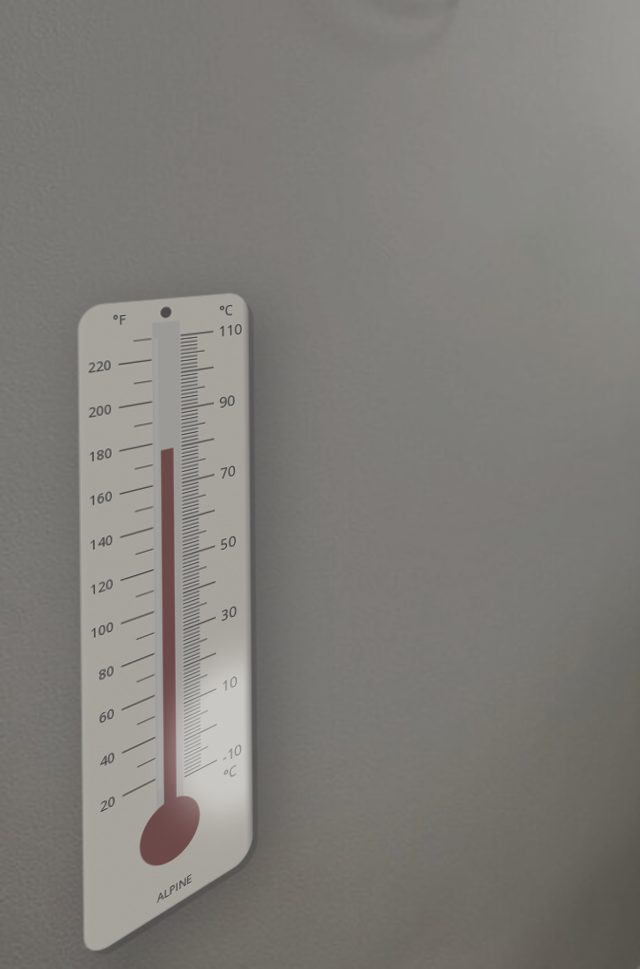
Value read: 80 °C
